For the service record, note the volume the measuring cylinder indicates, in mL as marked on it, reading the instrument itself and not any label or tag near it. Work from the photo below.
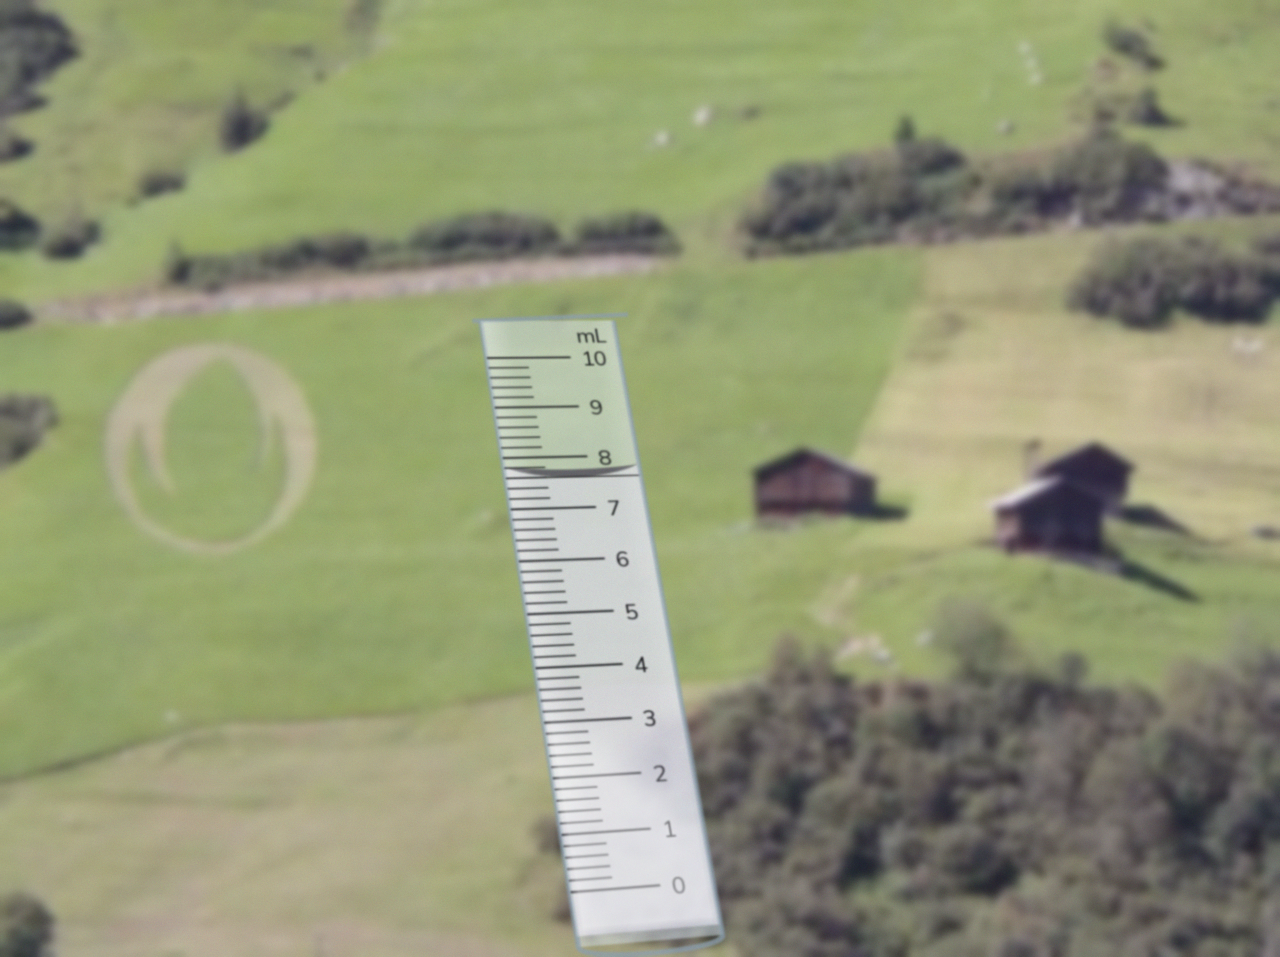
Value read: 7.6 mL
